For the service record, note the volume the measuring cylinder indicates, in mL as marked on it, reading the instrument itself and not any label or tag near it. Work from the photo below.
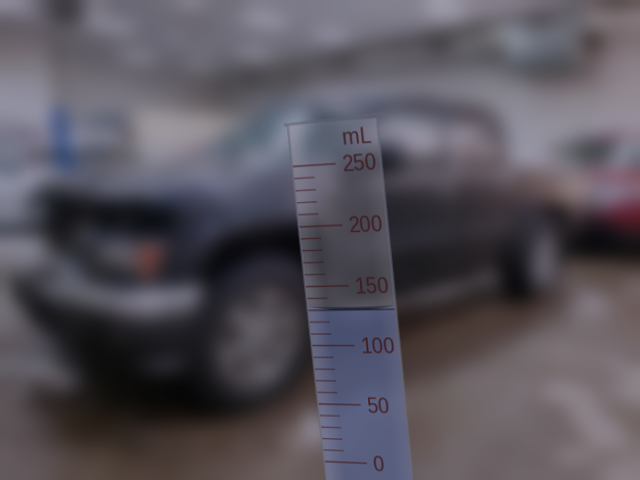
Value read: 130 mL
